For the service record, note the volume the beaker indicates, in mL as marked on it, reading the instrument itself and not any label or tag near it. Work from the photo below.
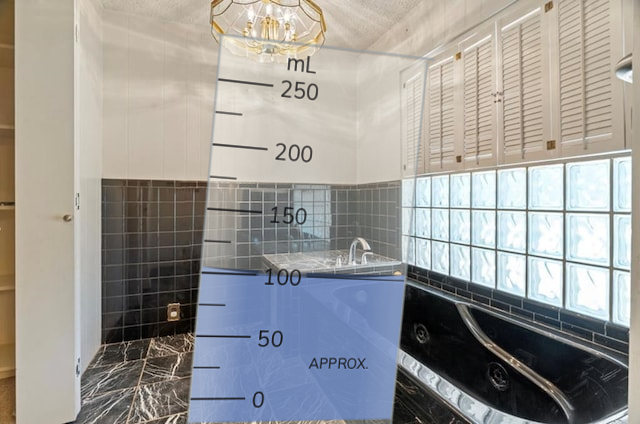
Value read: 100 mL
